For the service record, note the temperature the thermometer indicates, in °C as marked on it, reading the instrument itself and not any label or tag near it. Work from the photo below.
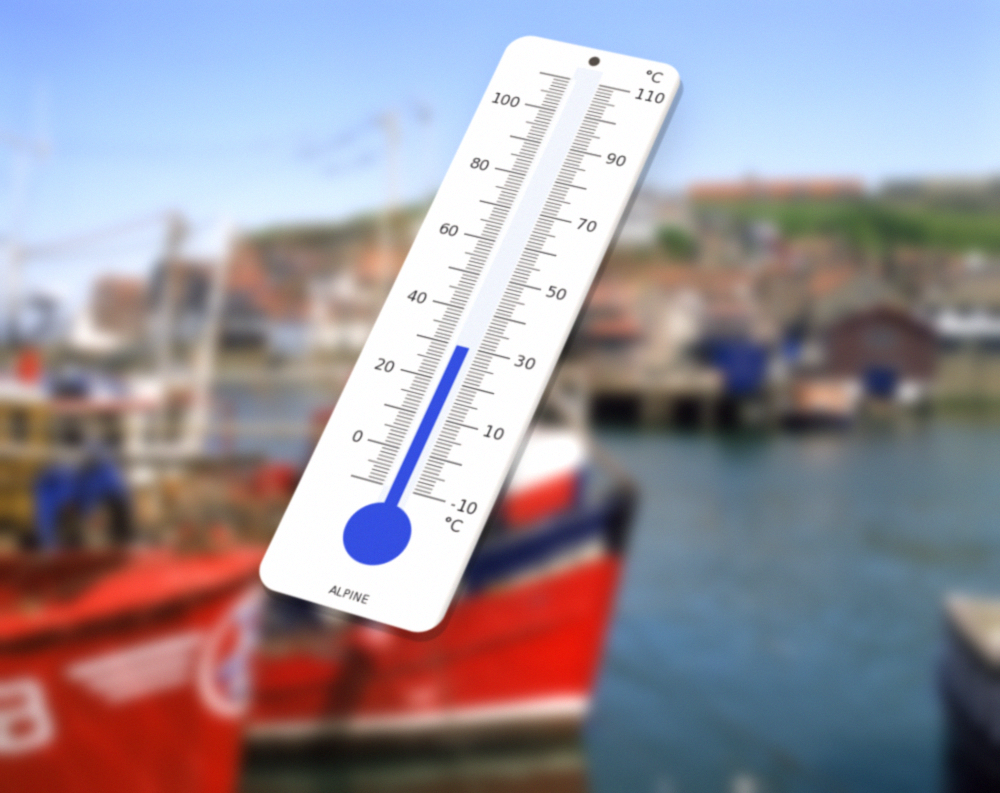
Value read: 30 °C
